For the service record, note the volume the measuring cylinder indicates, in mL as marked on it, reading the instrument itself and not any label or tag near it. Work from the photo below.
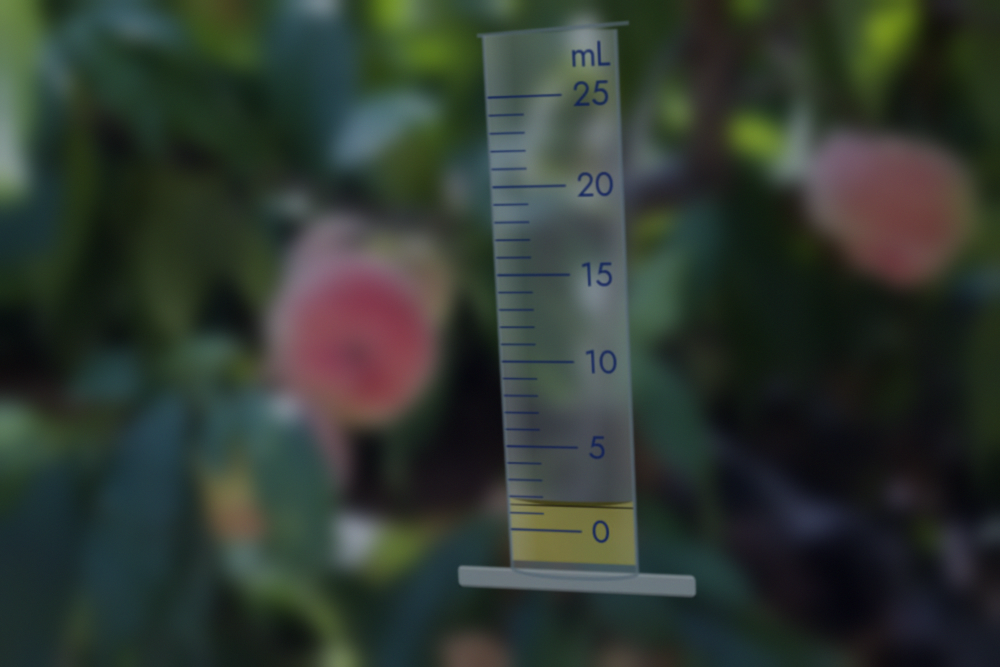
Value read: 1.5 mL
